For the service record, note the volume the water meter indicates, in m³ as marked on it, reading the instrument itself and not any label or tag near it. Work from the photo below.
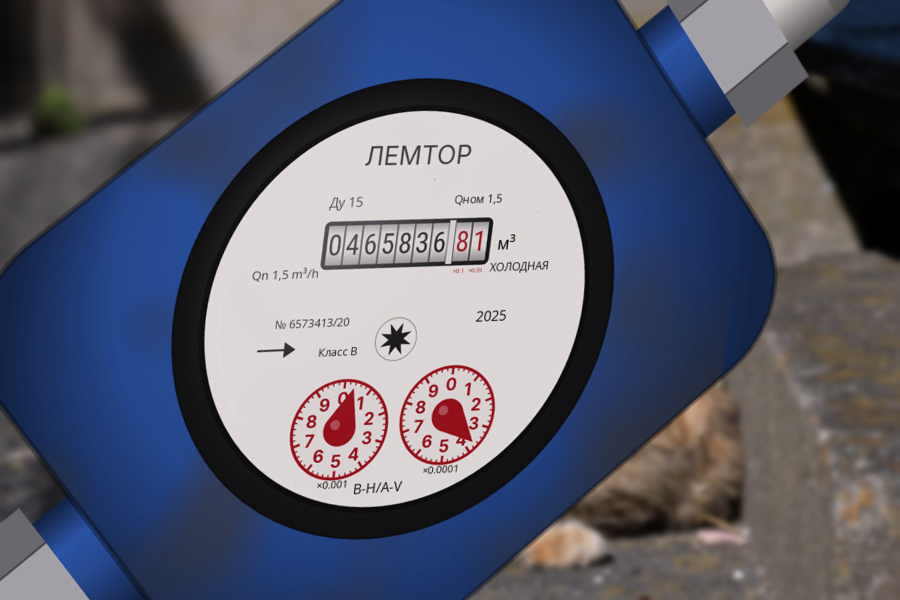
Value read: 465836.8103 m³
